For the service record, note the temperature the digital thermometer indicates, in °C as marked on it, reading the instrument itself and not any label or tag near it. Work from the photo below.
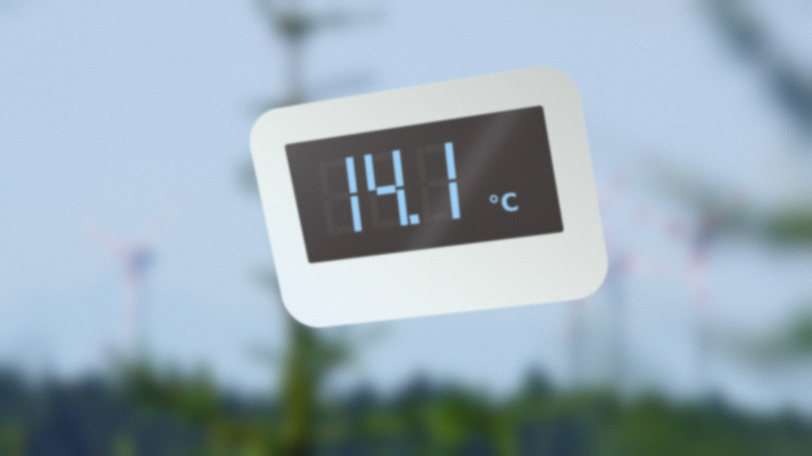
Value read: 14.1 °C
